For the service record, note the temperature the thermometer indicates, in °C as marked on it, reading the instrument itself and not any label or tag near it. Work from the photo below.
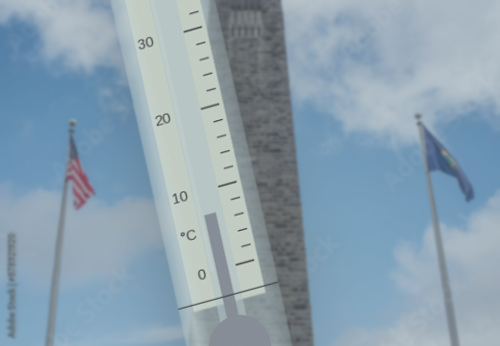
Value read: 7 °C
